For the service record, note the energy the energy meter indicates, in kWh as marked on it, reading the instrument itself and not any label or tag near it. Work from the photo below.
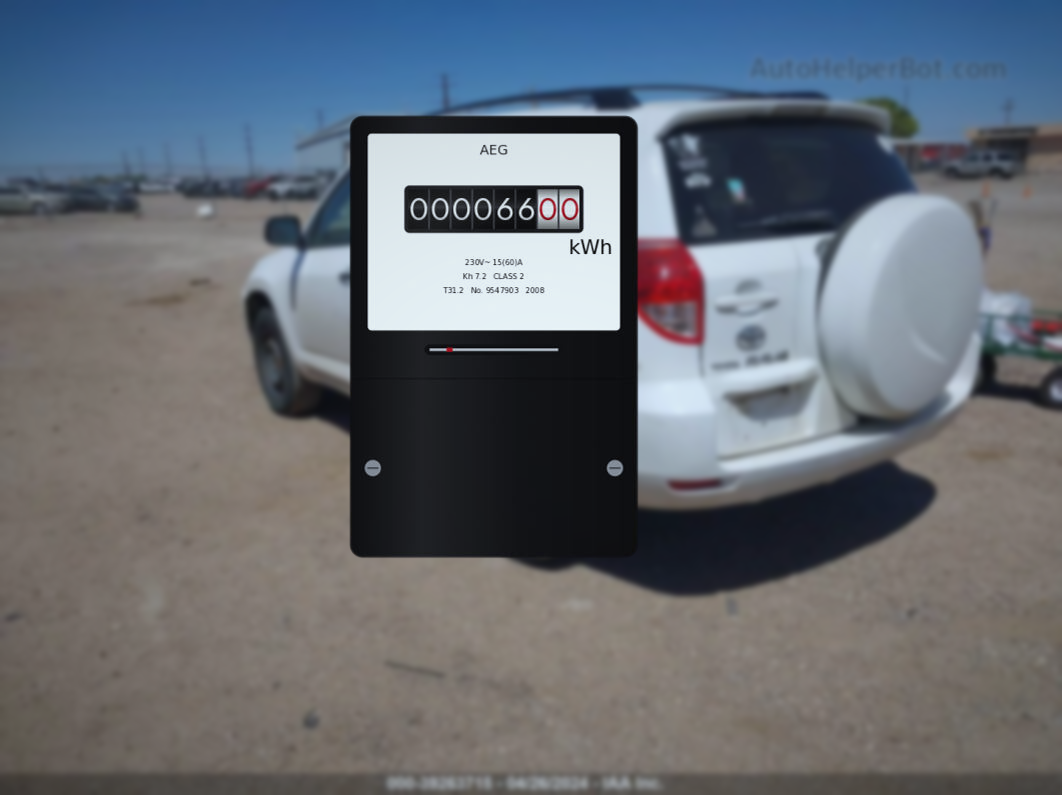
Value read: 66.00 kWh
